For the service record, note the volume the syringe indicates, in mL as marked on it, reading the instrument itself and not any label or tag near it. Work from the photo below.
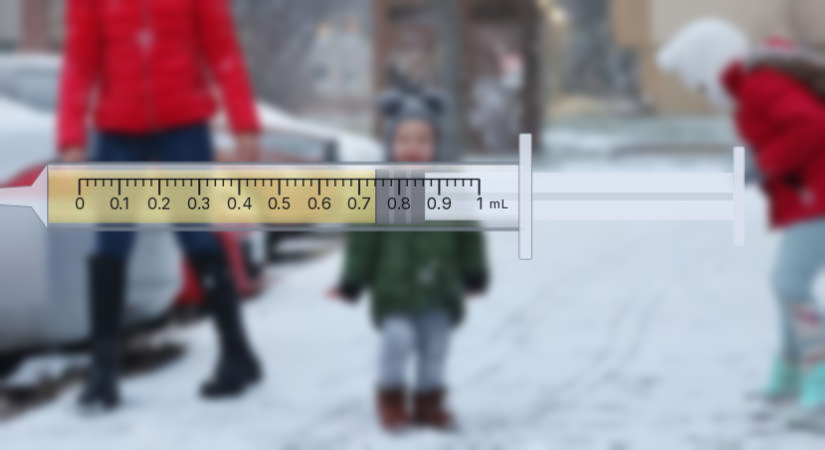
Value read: 0.74 mL
